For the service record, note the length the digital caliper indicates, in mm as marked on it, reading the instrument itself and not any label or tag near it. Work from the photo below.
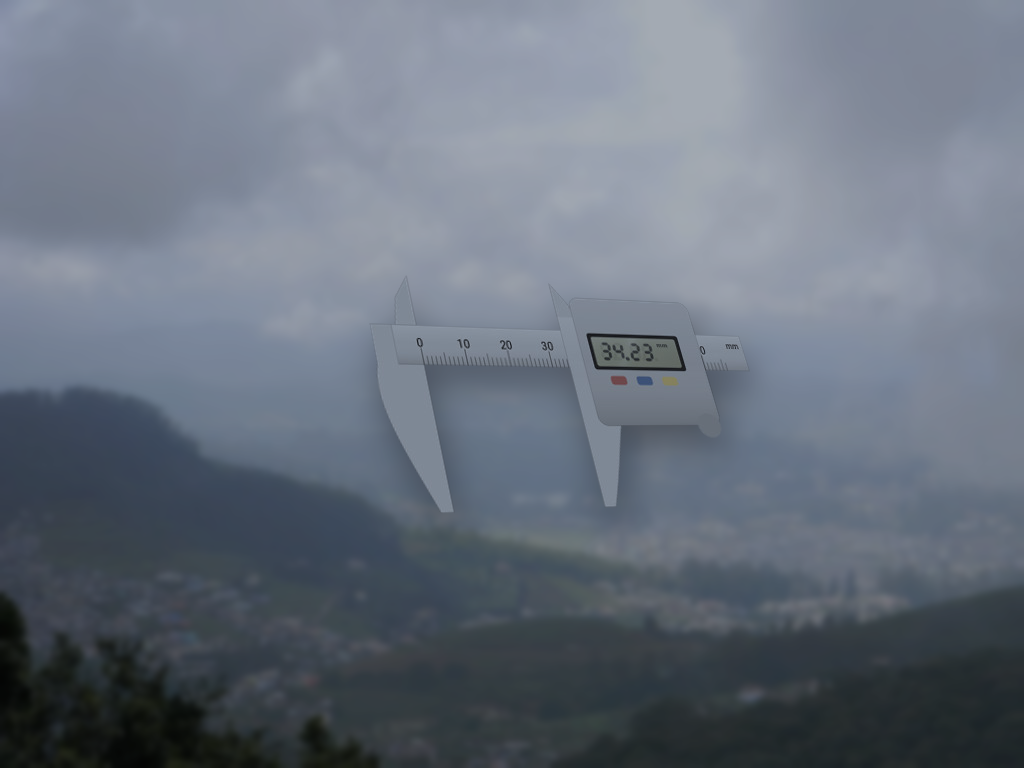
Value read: 34.23 mm
